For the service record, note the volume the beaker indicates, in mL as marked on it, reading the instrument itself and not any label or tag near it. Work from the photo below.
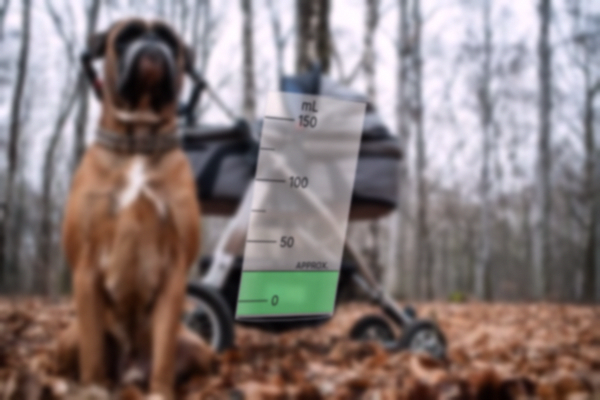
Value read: 25 mL
